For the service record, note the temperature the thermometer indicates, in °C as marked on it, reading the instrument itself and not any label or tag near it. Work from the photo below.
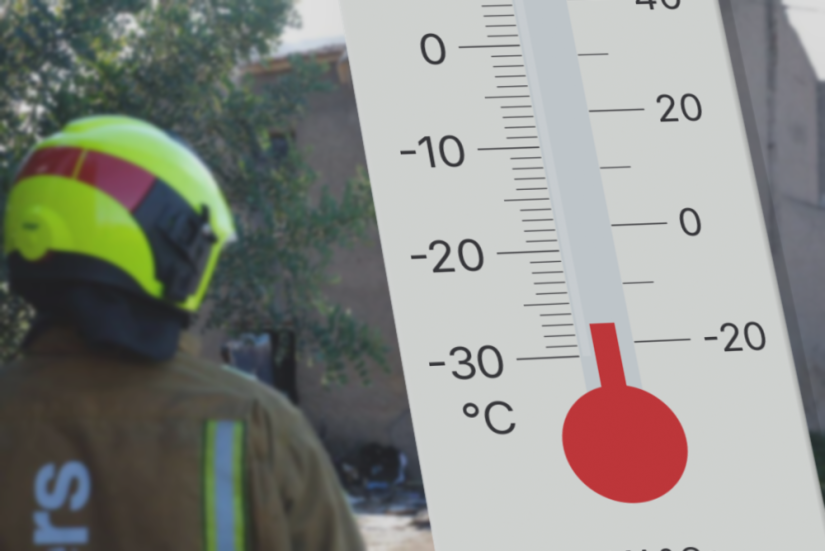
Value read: -27 °C
